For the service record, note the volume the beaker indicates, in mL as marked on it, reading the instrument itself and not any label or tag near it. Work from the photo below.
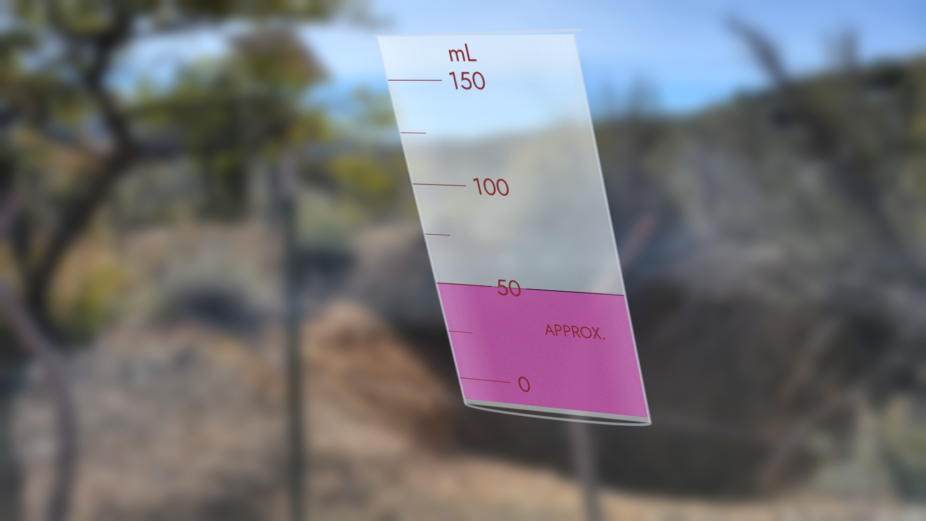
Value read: 50 mL
